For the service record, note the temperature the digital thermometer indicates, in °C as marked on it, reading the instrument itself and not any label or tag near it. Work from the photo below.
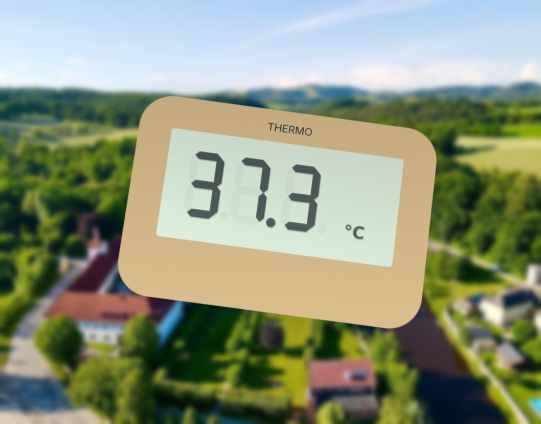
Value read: 37.3 °C
